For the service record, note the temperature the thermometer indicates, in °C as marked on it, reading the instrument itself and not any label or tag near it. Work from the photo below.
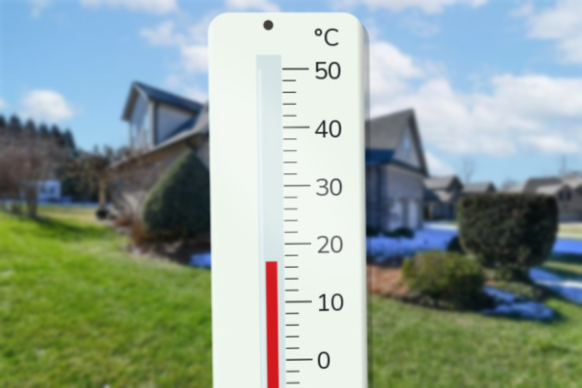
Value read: 17 °C
